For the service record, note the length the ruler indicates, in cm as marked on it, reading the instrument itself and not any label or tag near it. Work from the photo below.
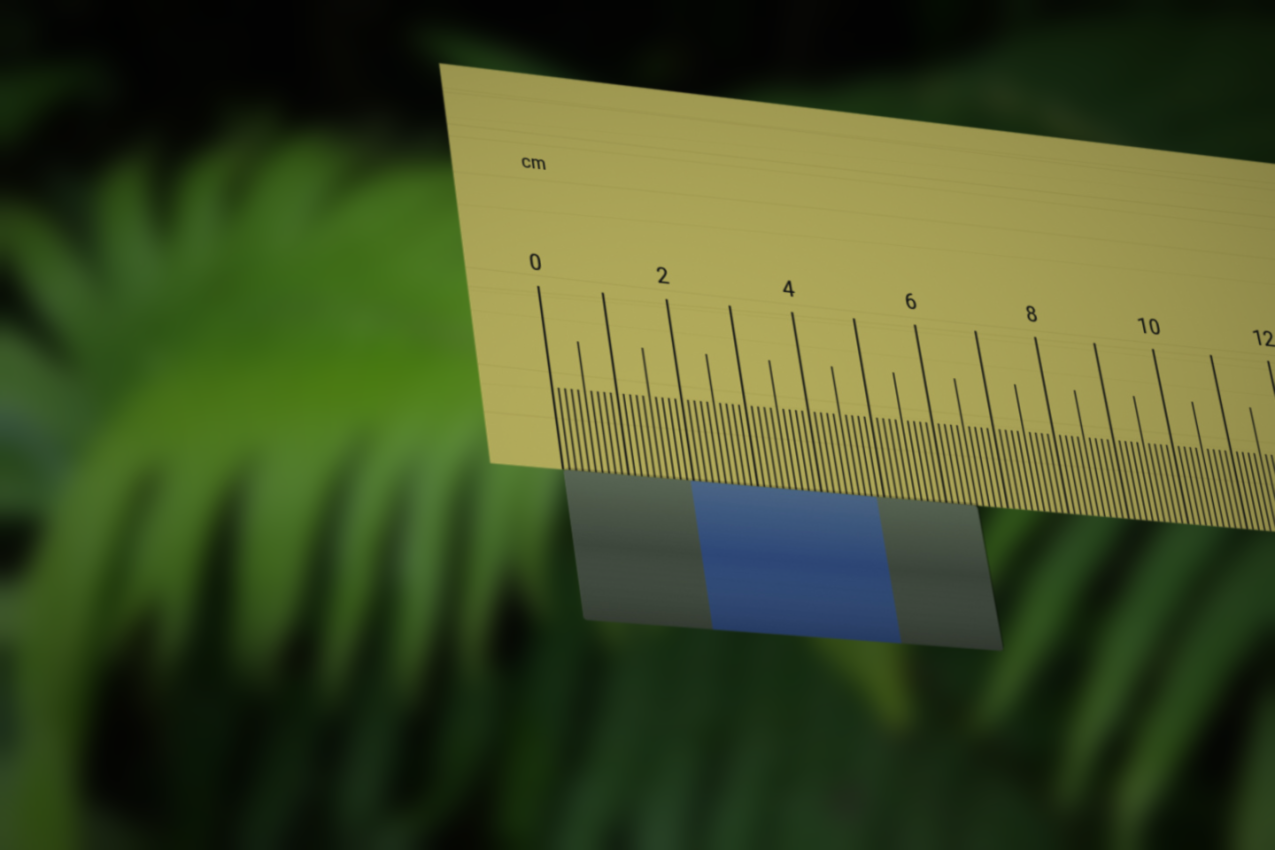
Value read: 6.5 cm
